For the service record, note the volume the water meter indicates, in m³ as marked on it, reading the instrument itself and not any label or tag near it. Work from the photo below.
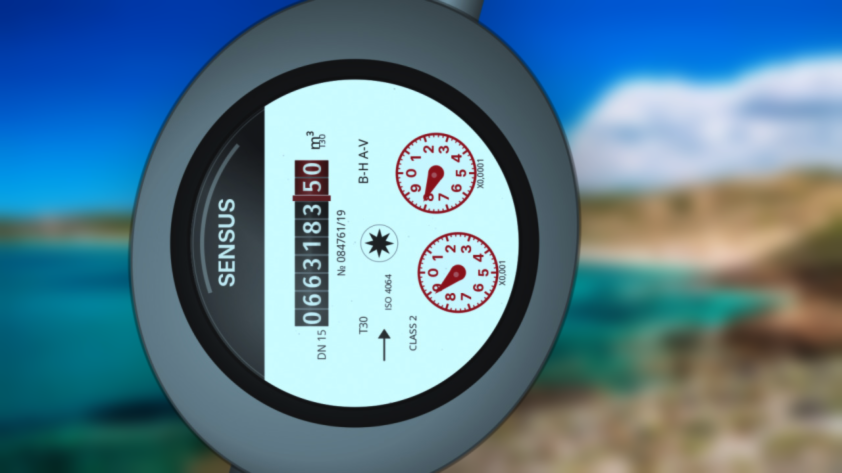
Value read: 663183.5088 m³
